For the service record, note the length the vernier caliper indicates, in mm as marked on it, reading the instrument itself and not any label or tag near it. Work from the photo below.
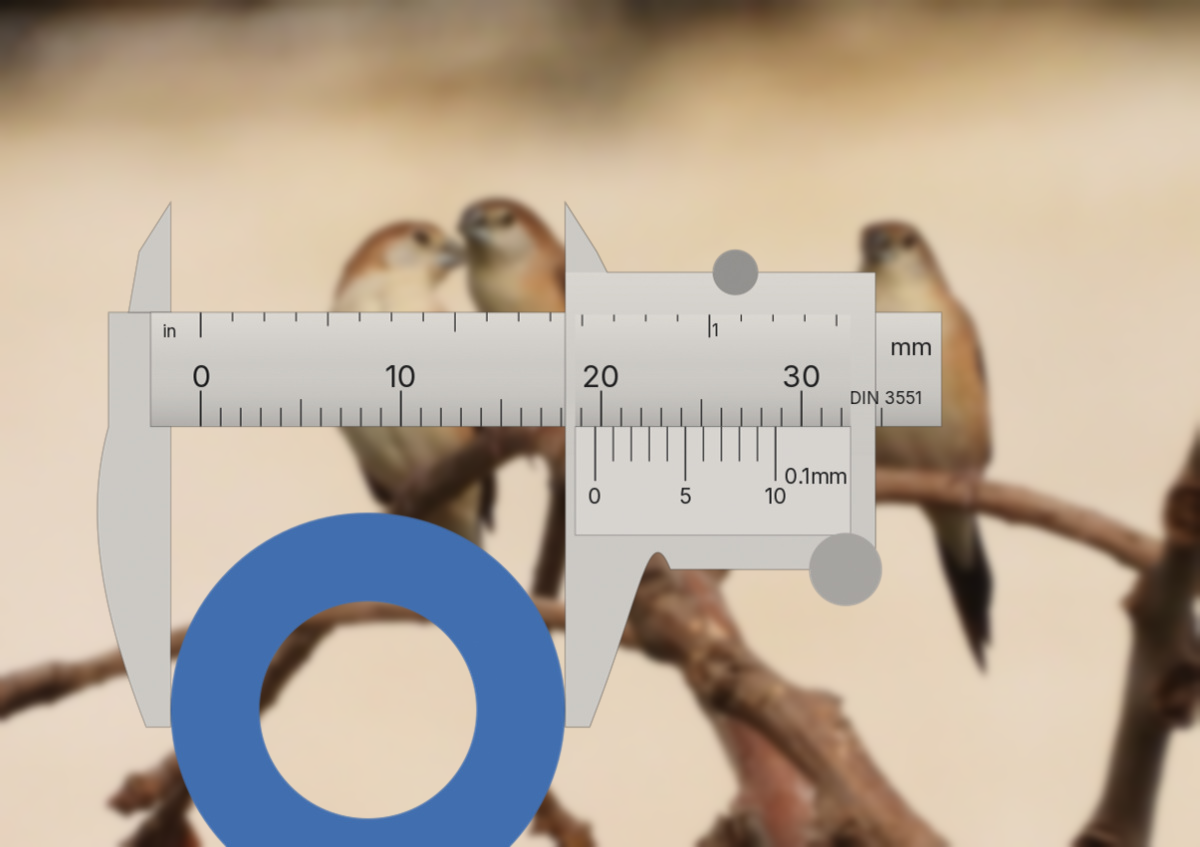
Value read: 19.7 mm
